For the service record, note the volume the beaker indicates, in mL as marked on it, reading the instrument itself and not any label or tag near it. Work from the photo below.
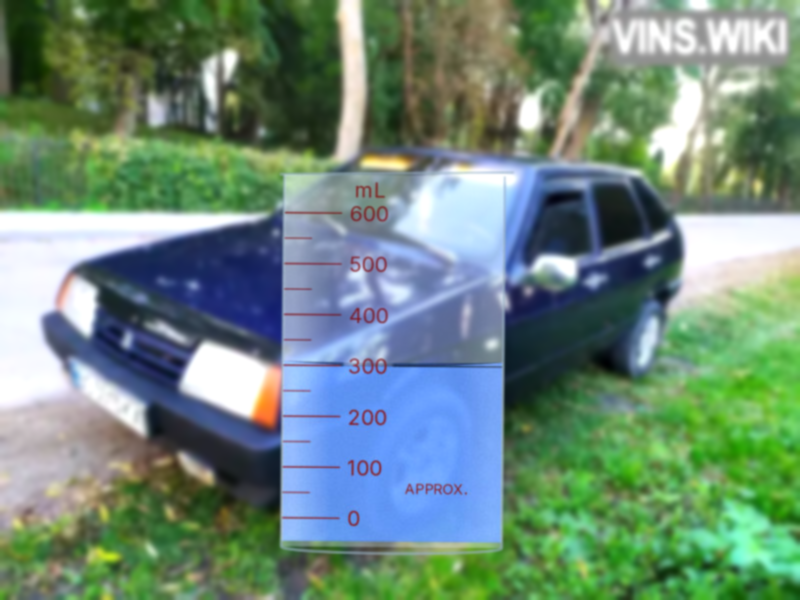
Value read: 300 mL
